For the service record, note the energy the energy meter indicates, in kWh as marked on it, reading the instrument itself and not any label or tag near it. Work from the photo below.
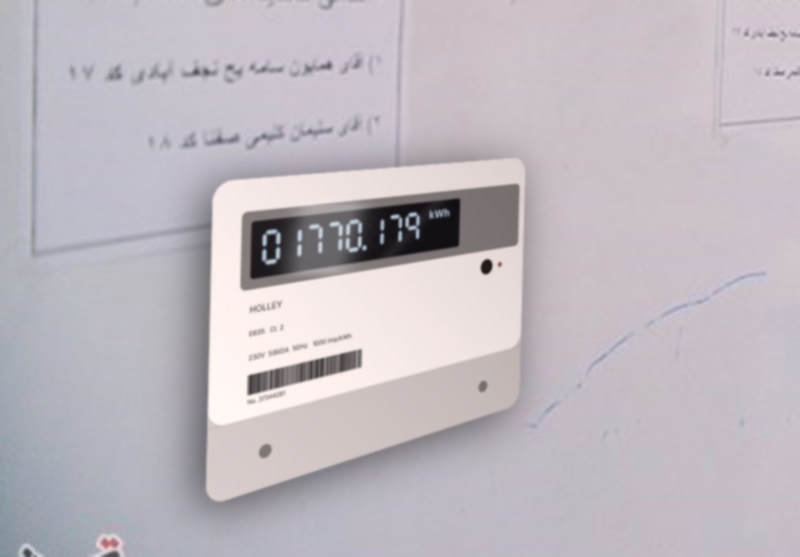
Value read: 1770.179 kWh
